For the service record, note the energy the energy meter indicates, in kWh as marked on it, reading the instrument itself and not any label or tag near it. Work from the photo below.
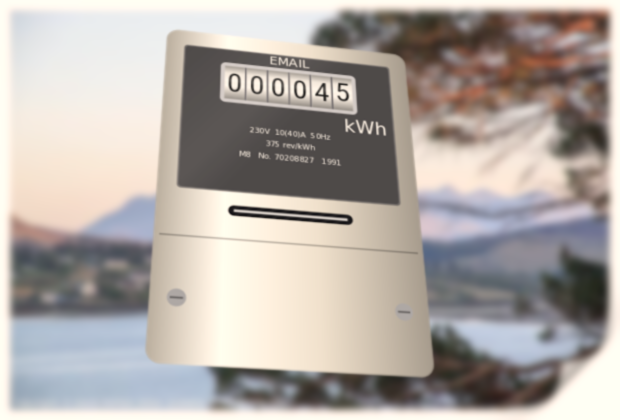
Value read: 45 kWh
